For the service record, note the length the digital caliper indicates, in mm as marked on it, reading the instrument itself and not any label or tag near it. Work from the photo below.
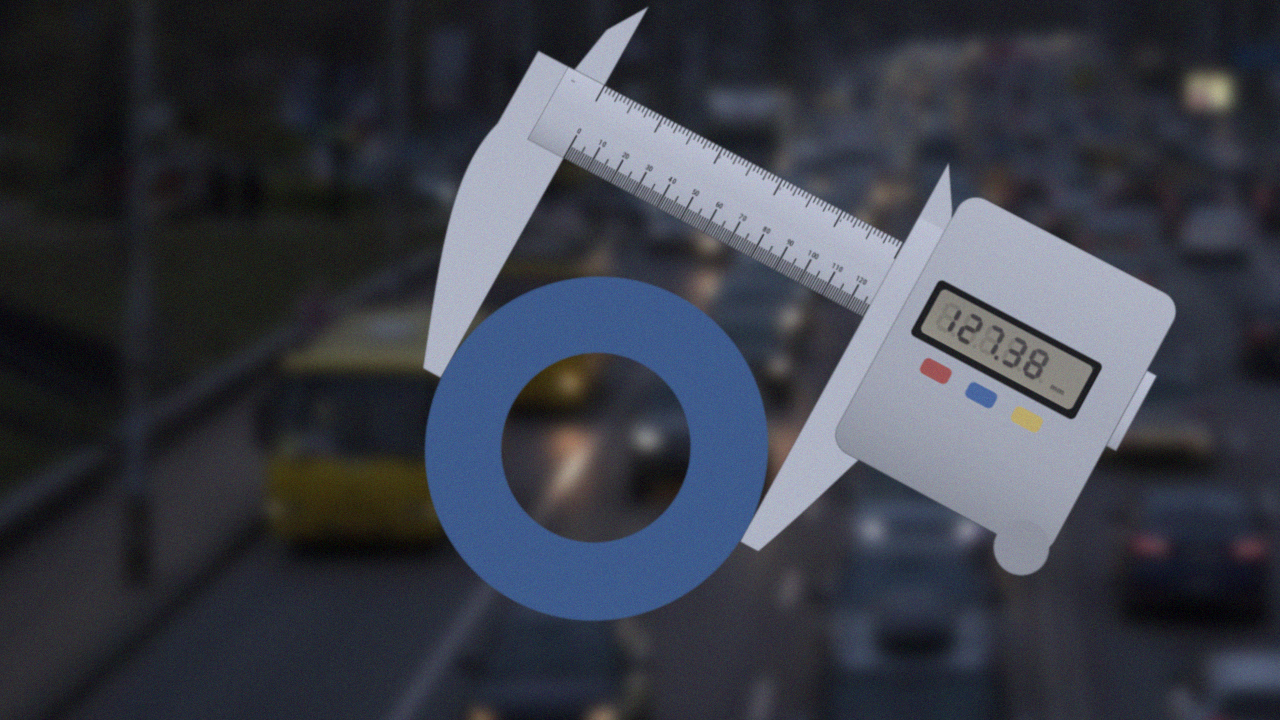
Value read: 127.38 mm
